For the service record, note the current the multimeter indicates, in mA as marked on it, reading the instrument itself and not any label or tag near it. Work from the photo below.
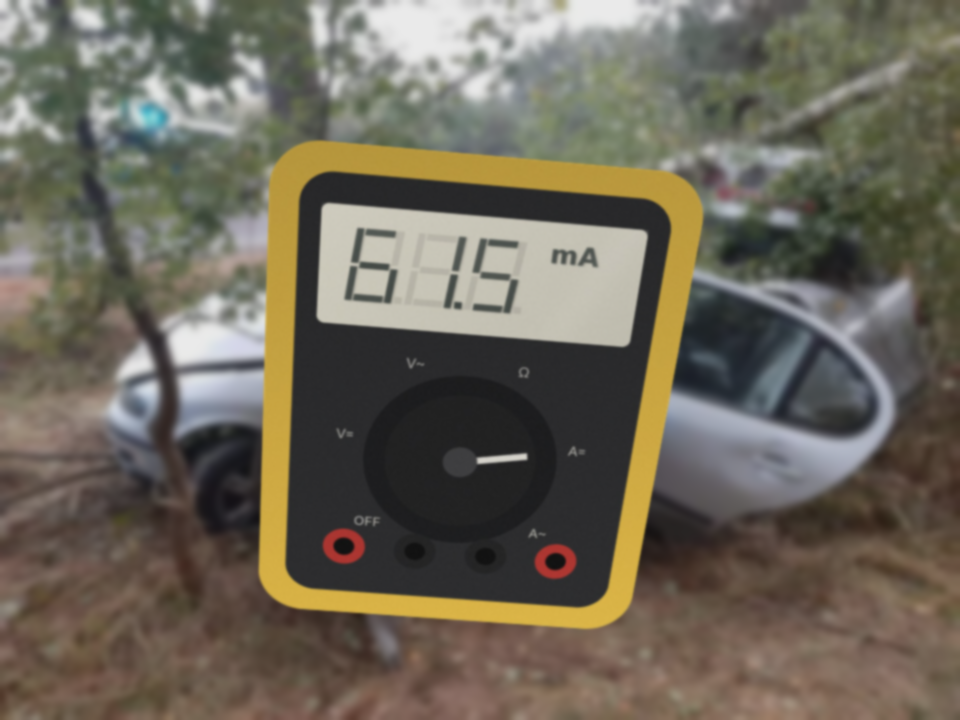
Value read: 61.5 mA
